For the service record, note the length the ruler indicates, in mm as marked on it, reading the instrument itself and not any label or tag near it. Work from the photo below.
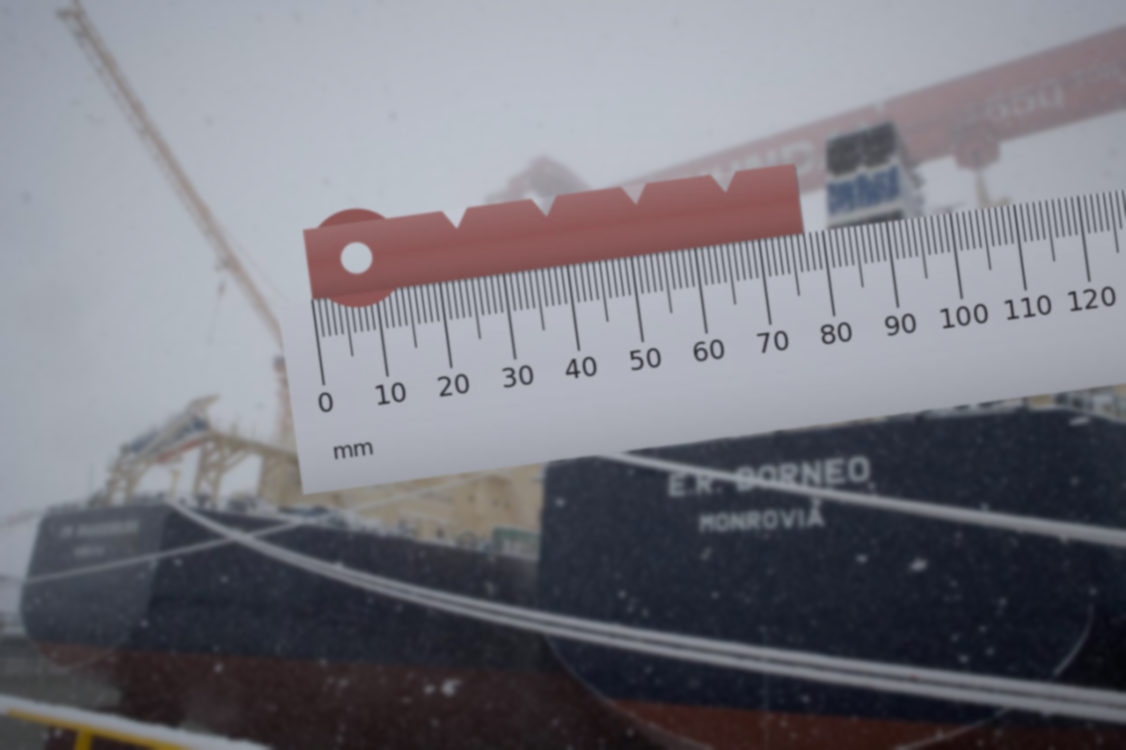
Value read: 77 mm
